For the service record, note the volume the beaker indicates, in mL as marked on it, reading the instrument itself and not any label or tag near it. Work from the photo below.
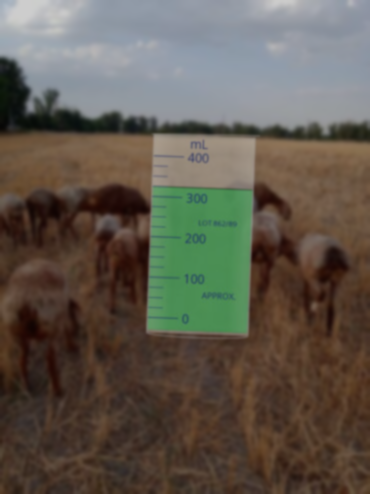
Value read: 325 mL
